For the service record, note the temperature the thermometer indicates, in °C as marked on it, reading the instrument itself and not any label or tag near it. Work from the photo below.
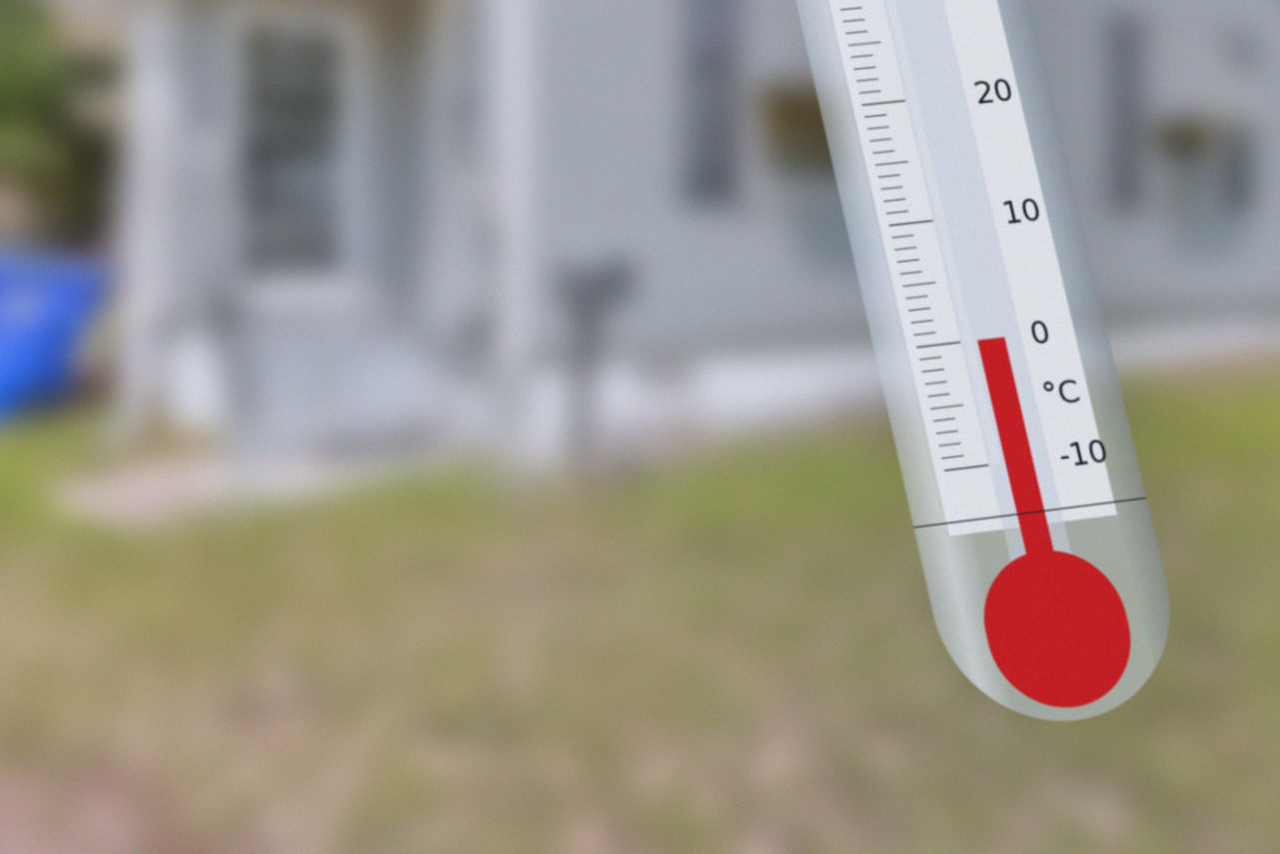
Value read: 0 °C
